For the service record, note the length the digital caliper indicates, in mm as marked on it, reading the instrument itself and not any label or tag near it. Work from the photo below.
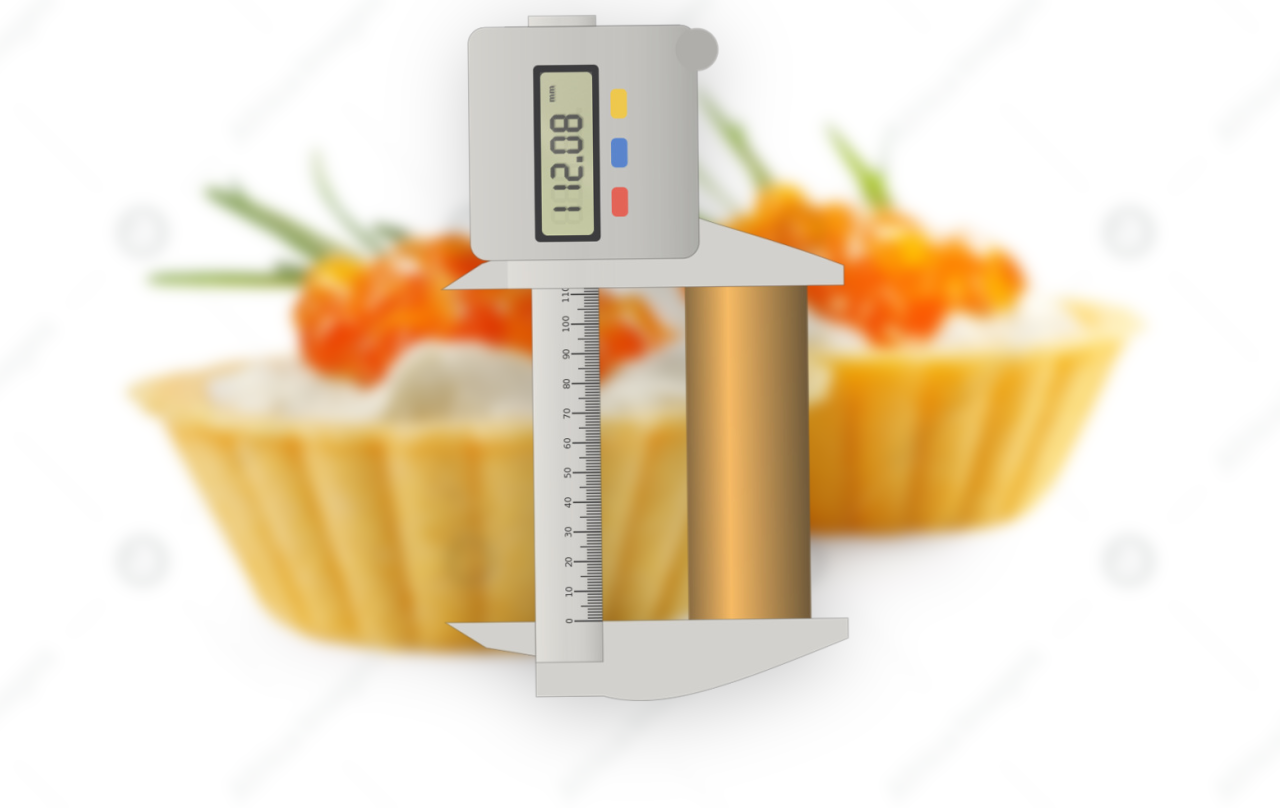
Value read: 112.08 mm
